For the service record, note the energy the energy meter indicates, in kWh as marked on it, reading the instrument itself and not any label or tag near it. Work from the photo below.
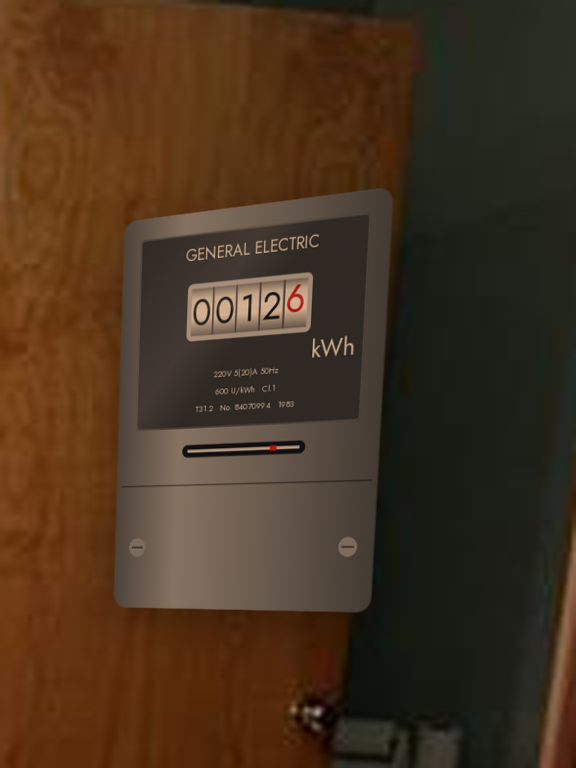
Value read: 12.6 kWh
